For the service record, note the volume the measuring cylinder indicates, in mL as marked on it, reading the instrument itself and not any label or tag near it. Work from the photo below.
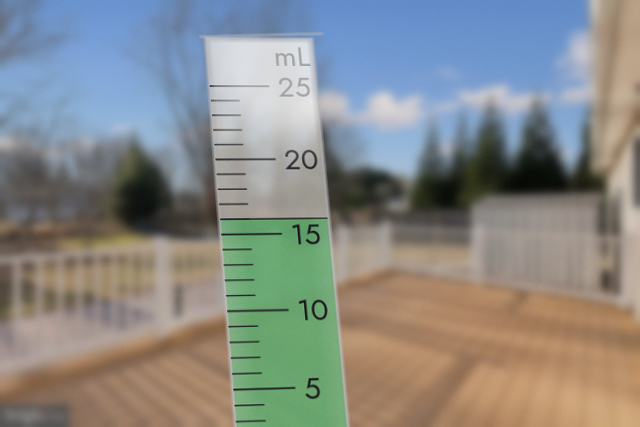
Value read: 16 mL
